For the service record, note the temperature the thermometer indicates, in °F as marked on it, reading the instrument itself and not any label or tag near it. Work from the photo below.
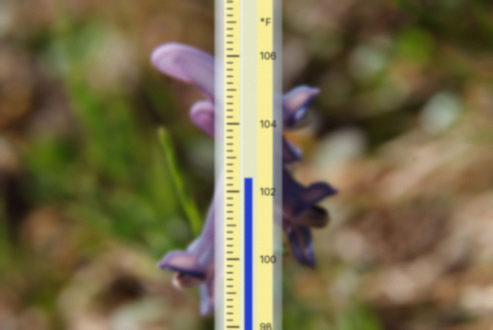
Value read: 102.4 °F
